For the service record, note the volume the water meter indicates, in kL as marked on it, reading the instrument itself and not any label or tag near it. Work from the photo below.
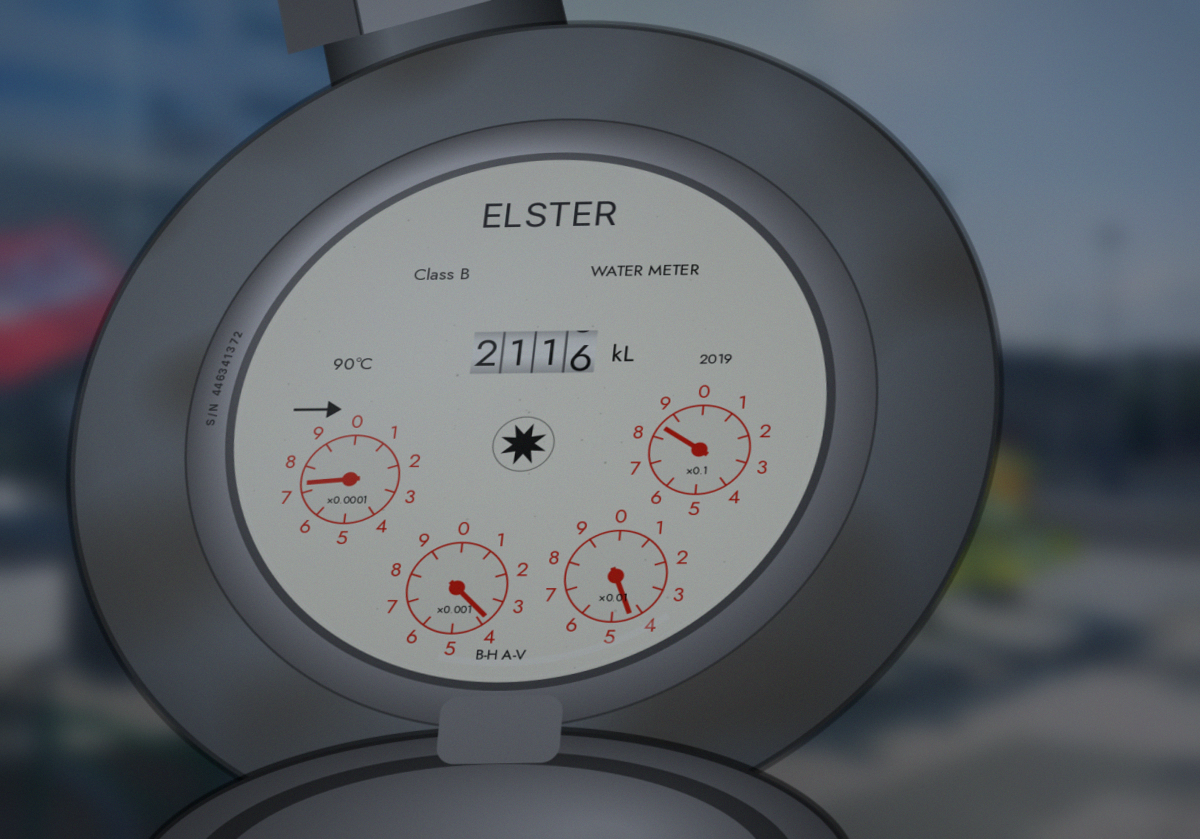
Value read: 2115.8437 kL
